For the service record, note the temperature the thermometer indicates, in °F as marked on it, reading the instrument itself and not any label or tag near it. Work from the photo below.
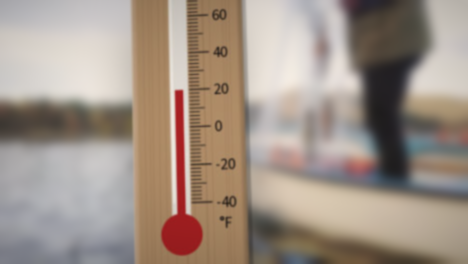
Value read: 20 °F
